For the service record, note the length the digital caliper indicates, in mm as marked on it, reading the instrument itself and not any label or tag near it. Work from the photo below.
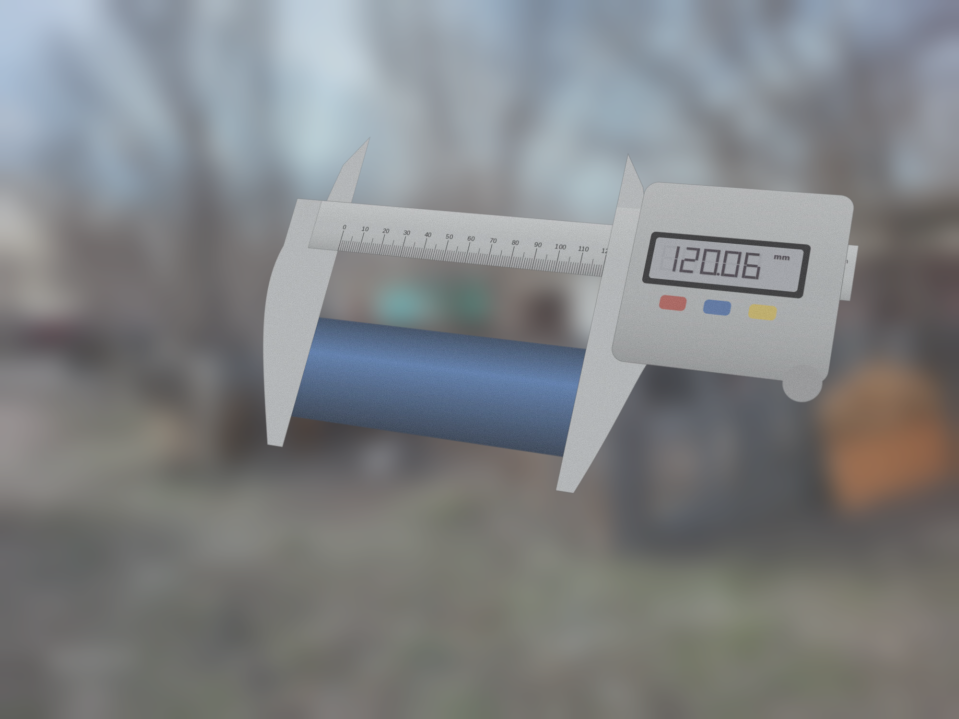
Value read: 120.06 mm
